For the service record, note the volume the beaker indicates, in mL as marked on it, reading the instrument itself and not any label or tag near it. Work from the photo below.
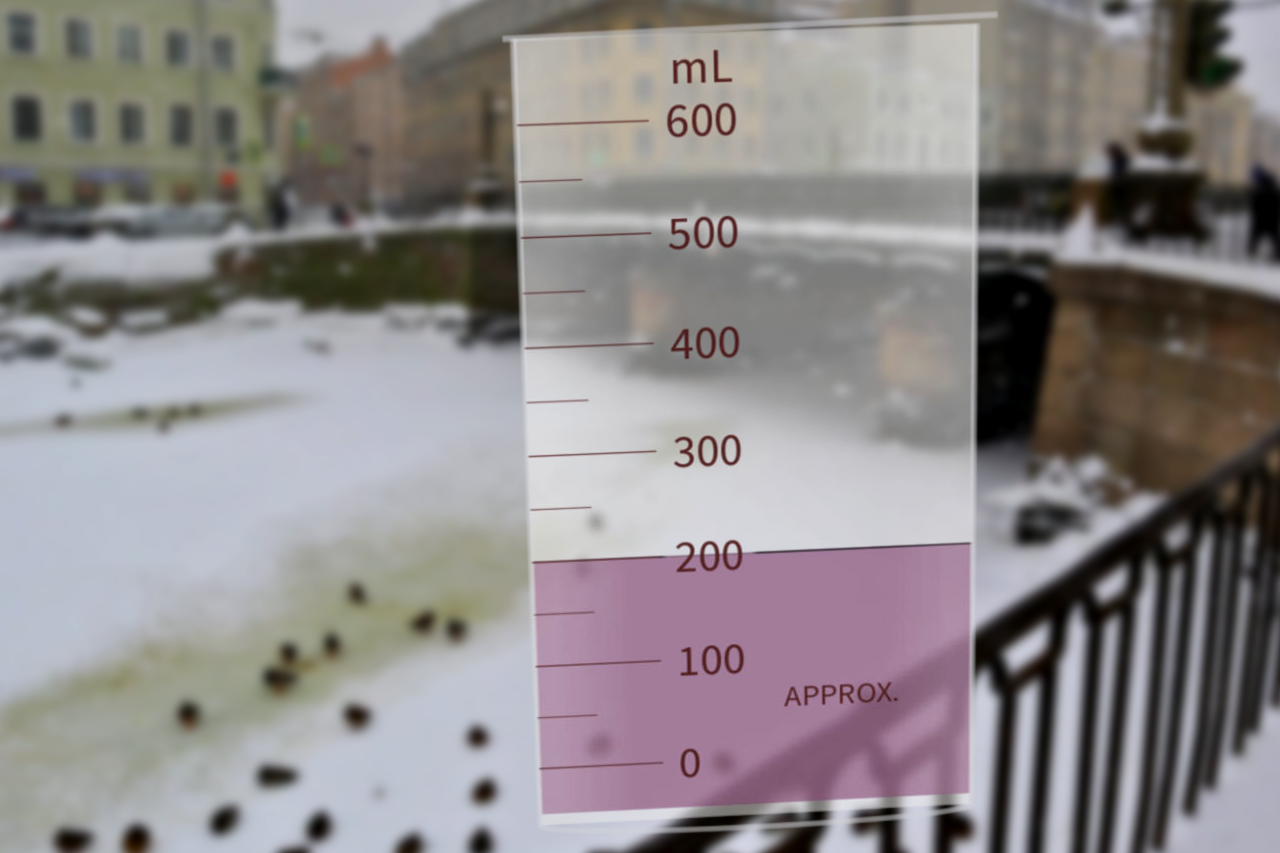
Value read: 200 mL
